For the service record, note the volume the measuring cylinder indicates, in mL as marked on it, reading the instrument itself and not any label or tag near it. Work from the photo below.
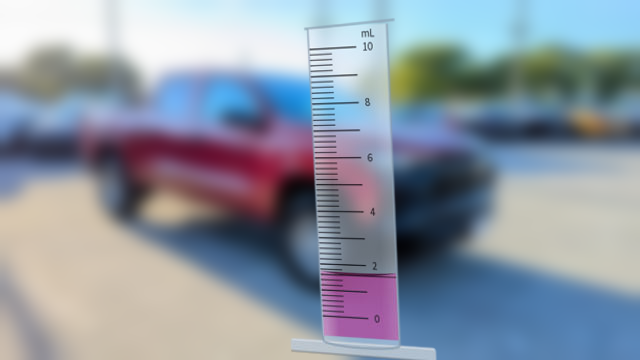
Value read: 1.6 mL
